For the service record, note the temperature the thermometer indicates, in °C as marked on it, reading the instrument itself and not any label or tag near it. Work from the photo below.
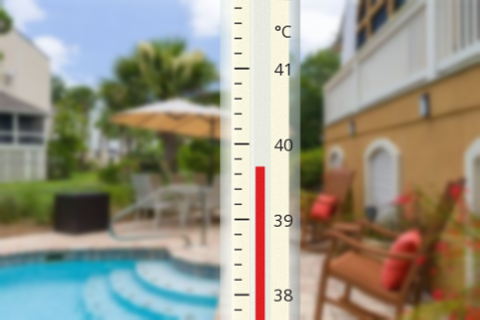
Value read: 39.7 °C
